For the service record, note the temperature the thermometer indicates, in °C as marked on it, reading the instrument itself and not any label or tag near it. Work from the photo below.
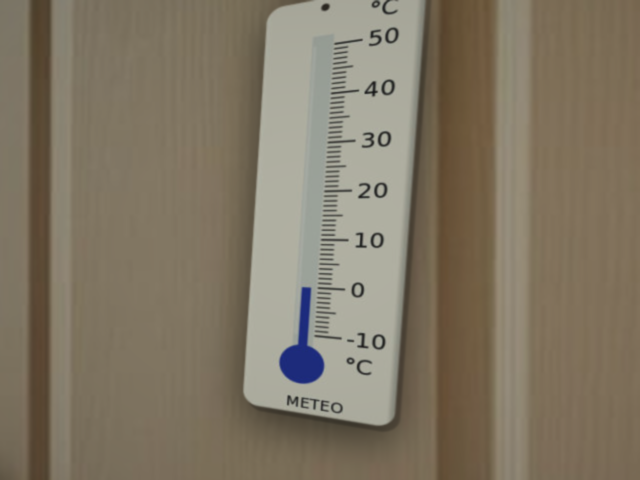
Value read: 0 °C
